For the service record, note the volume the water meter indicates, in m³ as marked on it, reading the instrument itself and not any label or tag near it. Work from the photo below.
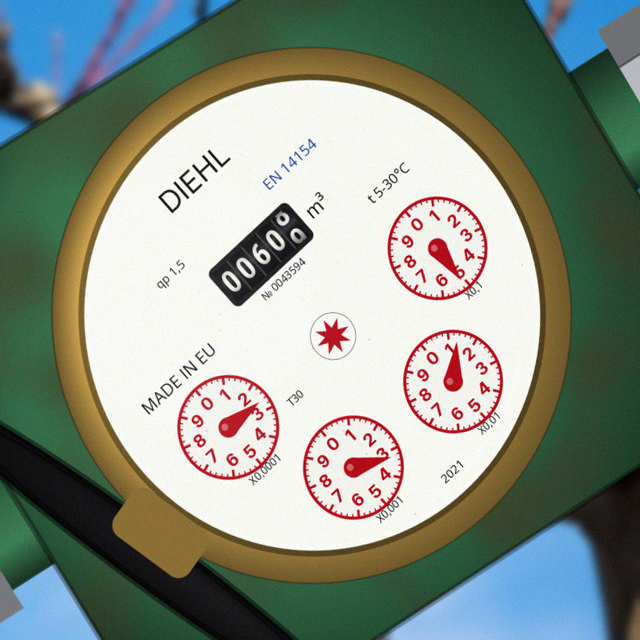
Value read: 608.5132 m³
